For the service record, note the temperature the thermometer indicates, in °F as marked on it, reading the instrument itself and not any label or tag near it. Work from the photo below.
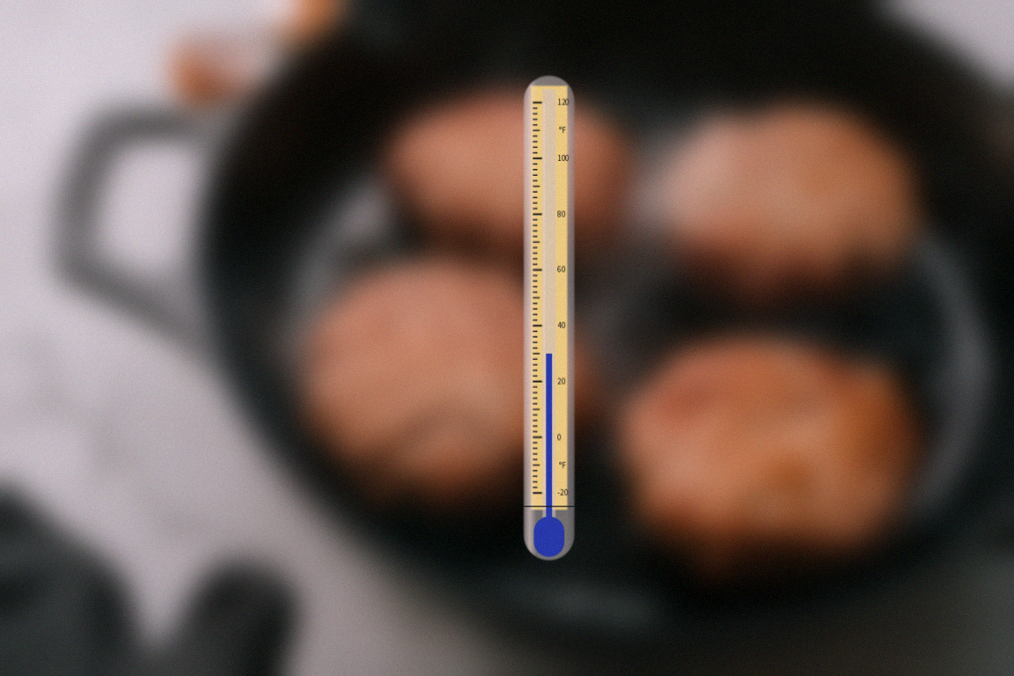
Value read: 30 °F
